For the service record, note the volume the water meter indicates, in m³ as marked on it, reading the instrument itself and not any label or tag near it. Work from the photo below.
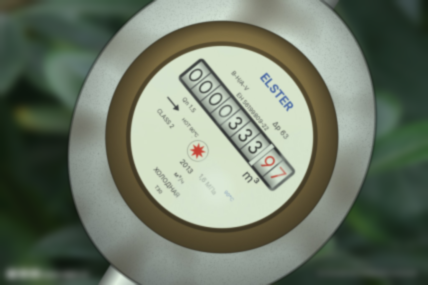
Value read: 333.97 m³
